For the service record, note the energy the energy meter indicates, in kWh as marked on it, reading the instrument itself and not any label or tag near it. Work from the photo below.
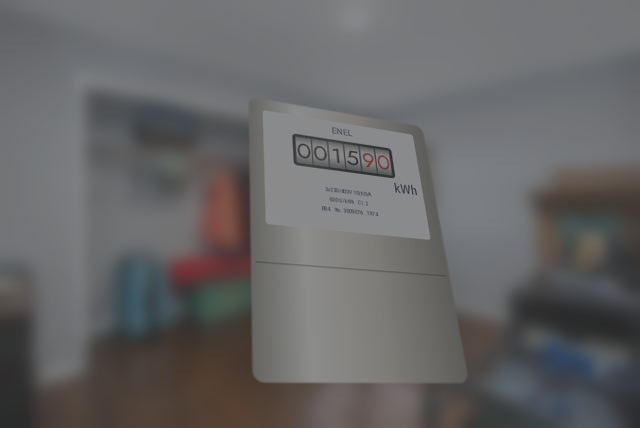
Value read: 15.90 kWh
